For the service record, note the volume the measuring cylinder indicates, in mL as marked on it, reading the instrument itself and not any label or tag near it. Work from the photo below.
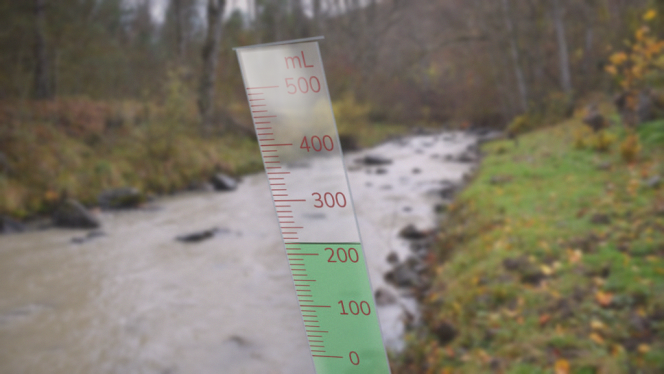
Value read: 220 mL
